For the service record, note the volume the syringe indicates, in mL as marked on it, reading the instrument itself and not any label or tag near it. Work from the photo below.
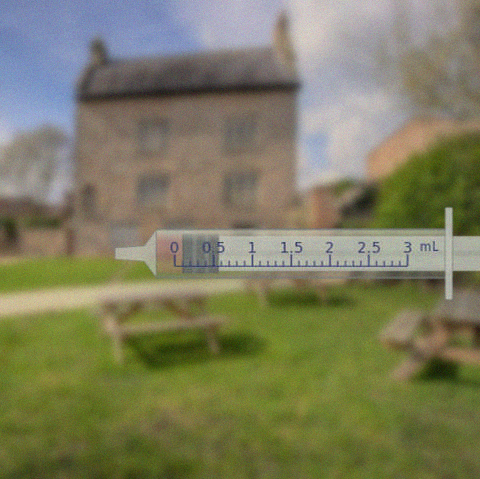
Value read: 0.1 mL
